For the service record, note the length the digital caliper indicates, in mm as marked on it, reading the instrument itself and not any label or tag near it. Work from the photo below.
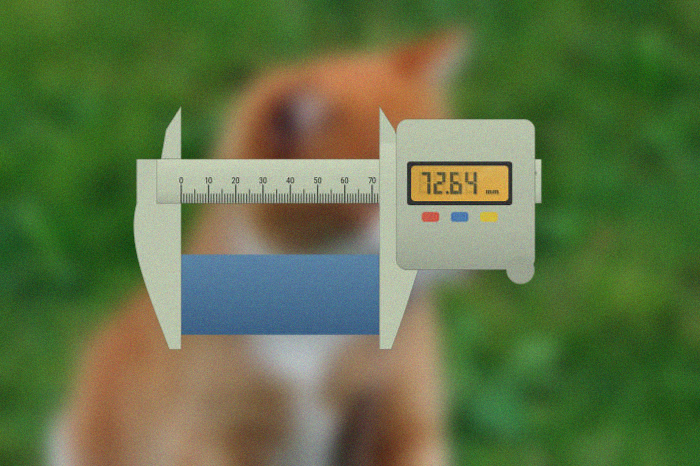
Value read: 72.64 mm
